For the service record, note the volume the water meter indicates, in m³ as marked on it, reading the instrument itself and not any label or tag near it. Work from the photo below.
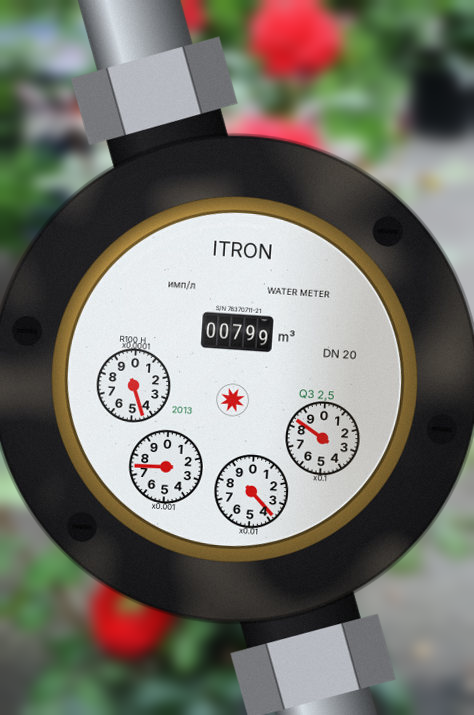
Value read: 798.8374 m³
